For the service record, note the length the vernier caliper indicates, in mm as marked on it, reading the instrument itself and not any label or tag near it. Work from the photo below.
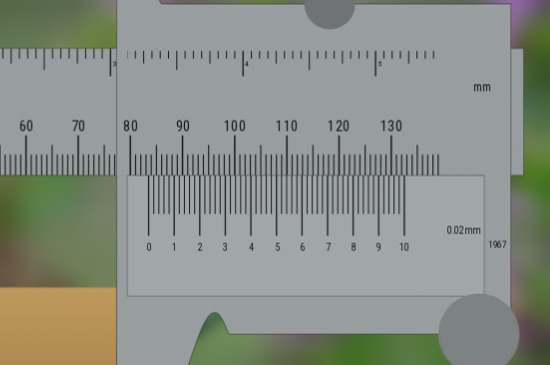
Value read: 83.5 mm
